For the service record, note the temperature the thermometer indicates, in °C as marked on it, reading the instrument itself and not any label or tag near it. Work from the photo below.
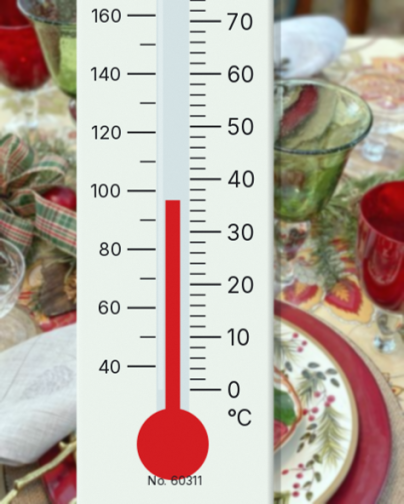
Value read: 36 °C
